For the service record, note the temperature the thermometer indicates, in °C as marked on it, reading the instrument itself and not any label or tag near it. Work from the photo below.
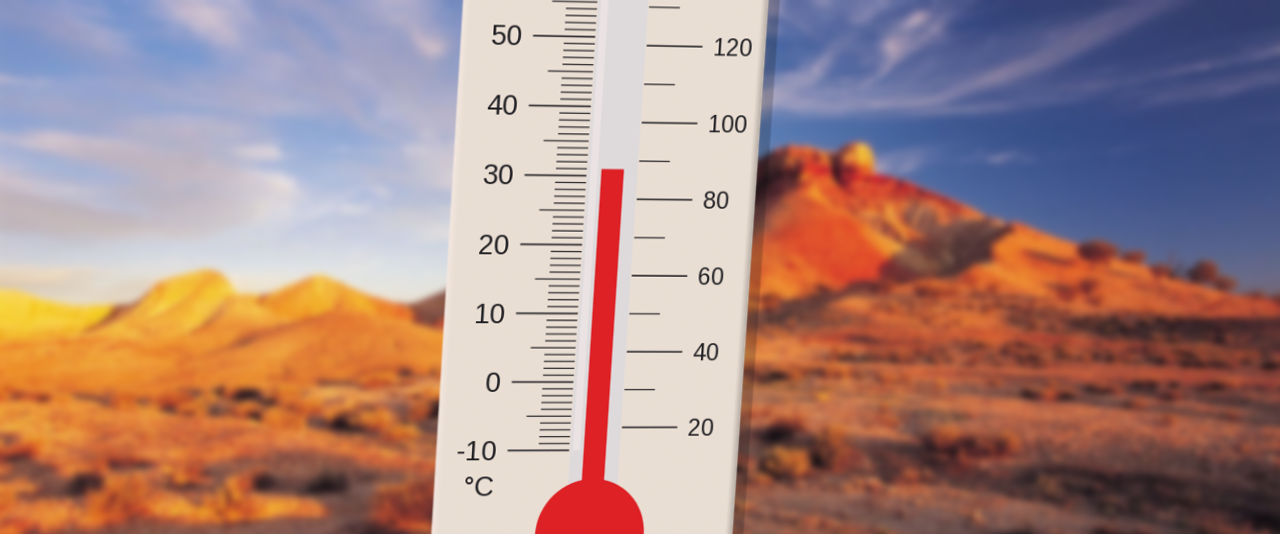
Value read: 31 °C
